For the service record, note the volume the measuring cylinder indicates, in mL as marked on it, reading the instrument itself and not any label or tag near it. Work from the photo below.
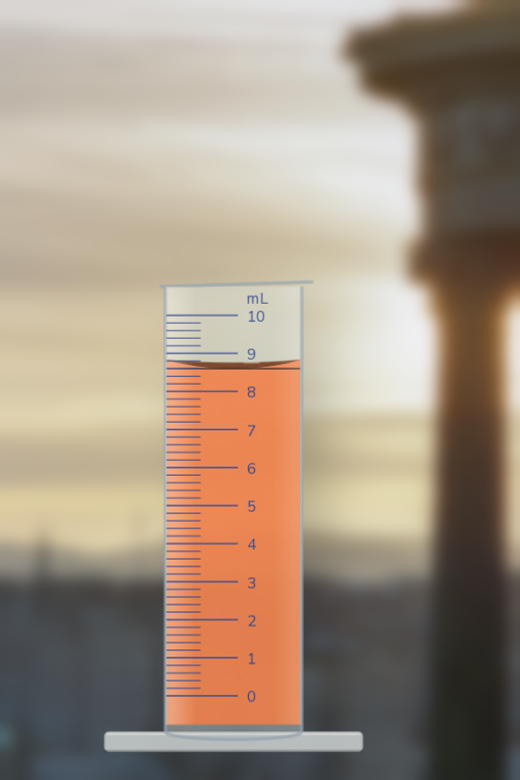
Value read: 8.6 mL
